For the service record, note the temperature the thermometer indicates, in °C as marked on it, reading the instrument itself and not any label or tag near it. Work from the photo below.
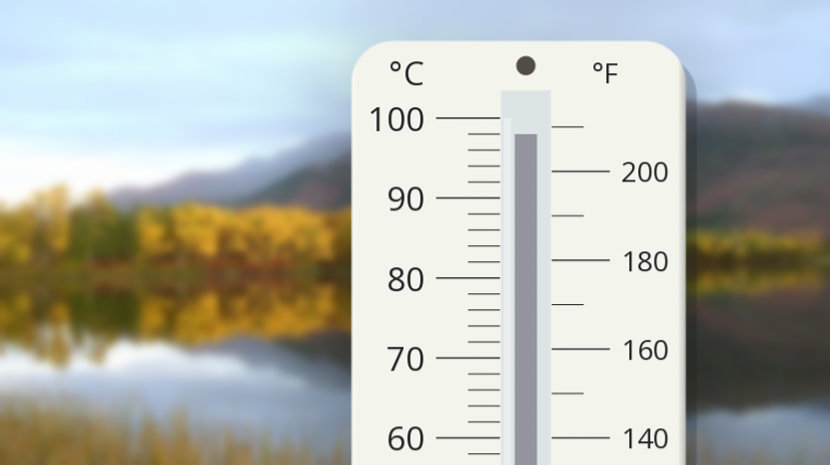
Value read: 98 °C
